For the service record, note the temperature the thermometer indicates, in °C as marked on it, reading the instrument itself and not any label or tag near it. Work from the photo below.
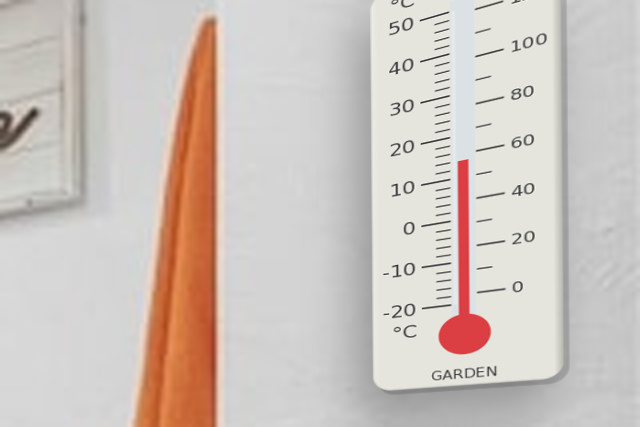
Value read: 14 °C
